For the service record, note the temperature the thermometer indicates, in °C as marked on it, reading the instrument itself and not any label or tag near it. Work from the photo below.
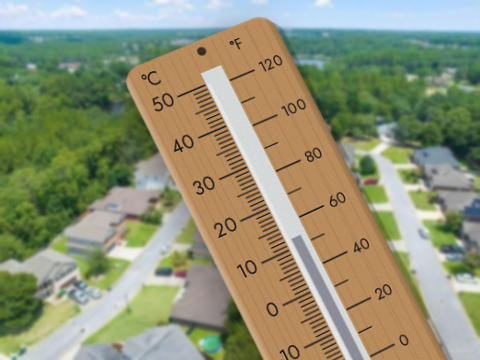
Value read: 12 °C
